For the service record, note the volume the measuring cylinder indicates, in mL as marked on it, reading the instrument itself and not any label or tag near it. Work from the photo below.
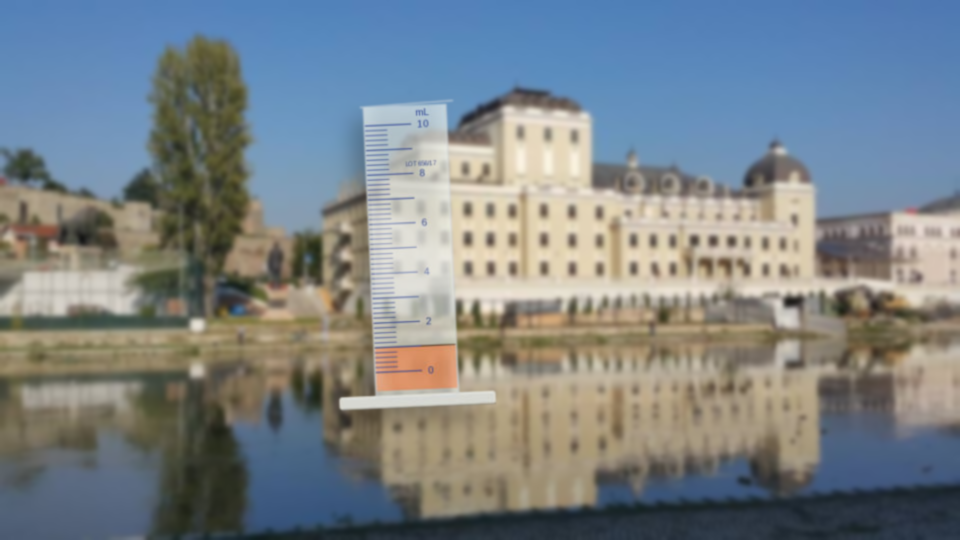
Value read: 1 mL
